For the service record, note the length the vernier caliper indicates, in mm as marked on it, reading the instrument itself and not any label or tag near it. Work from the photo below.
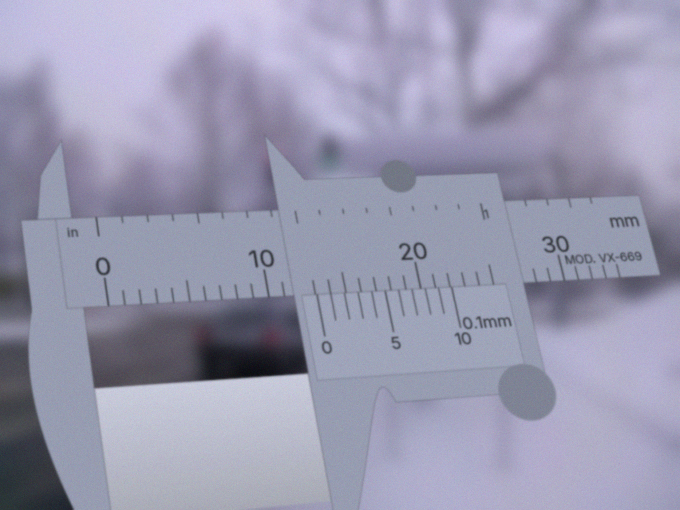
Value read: 13.1 mm
